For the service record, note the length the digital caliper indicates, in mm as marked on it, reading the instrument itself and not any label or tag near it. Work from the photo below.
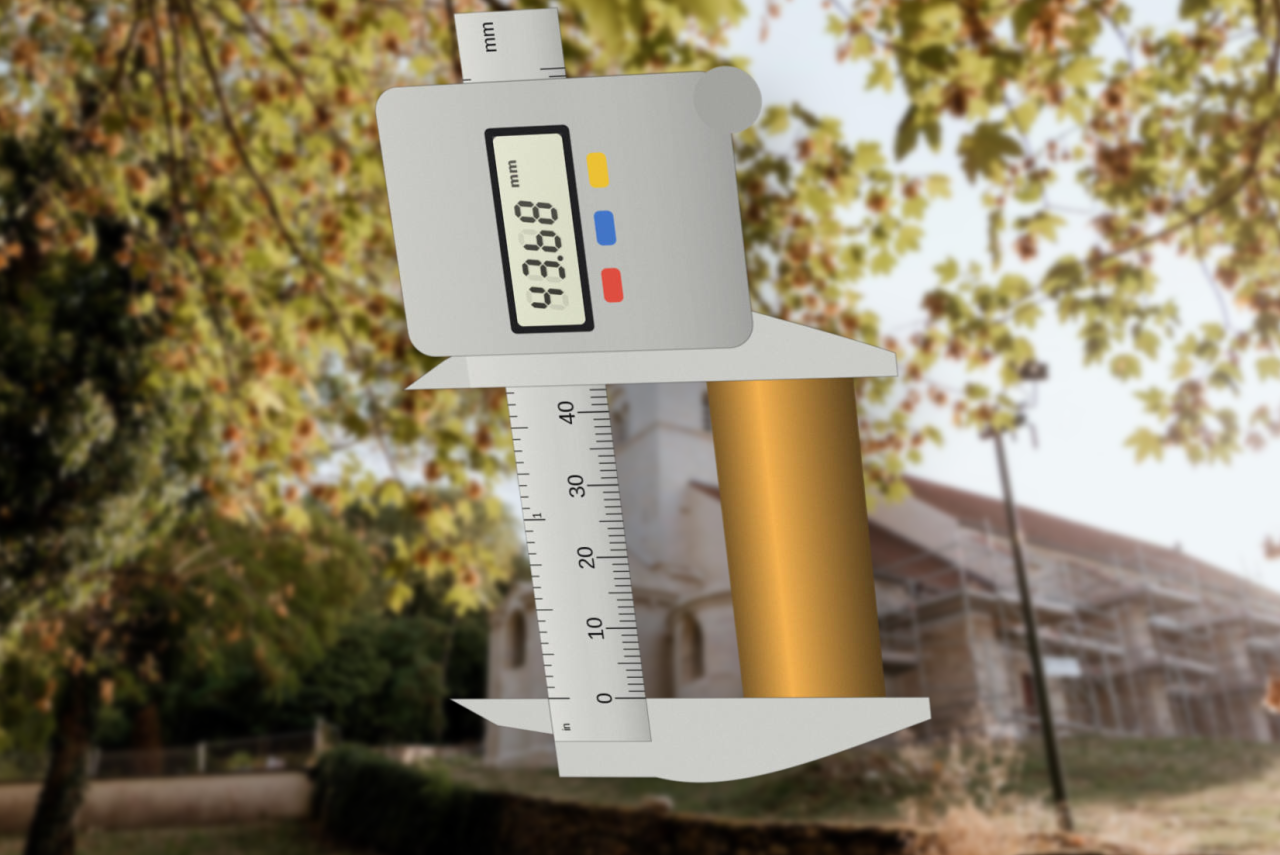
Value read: 43.68 mm
